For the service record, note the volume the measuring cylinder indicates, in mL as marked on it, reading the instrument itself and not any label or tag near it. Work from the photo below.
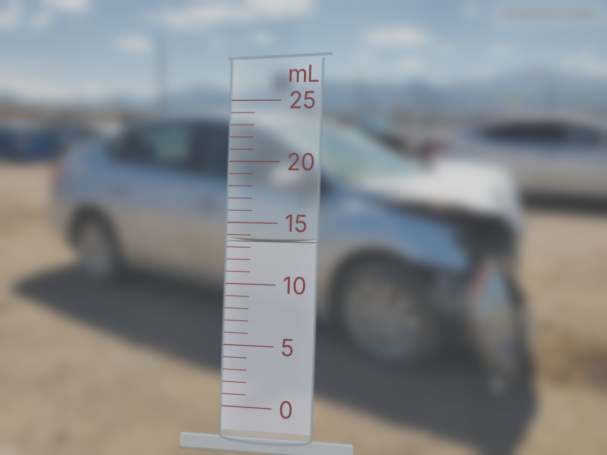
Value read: 13.5 mL
